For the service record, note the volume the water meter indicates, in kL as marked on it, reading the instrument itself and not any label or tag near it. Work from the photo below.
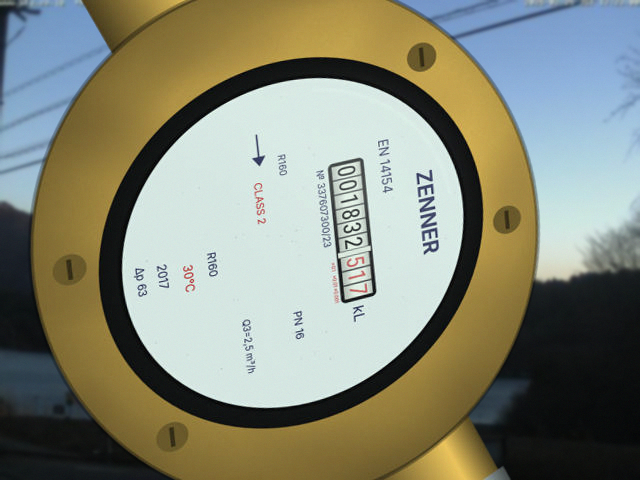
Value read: 1832.517 kL
